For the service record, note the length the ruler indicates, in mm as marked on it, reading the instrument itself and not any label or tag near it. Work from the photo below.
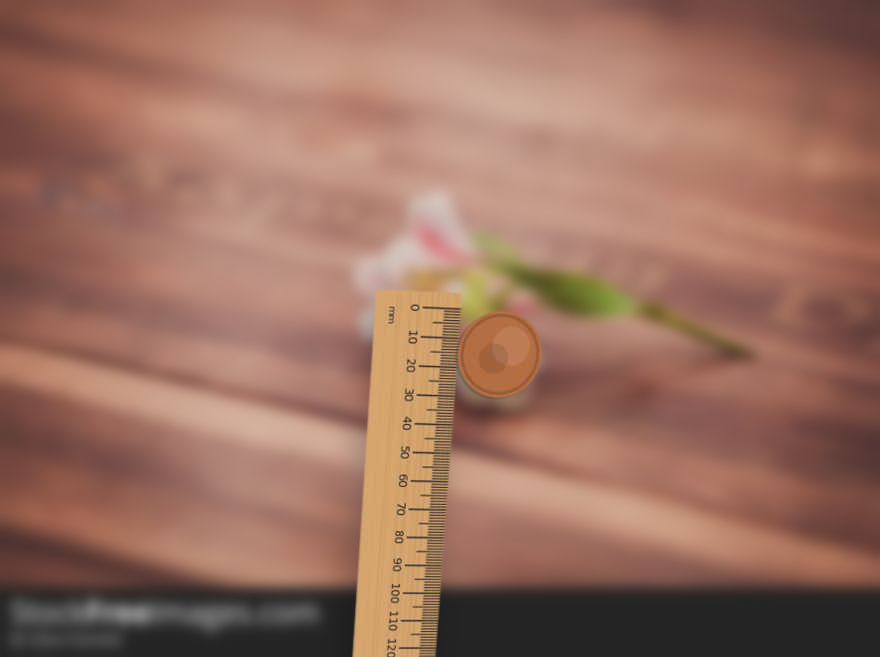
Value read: 30 mm
